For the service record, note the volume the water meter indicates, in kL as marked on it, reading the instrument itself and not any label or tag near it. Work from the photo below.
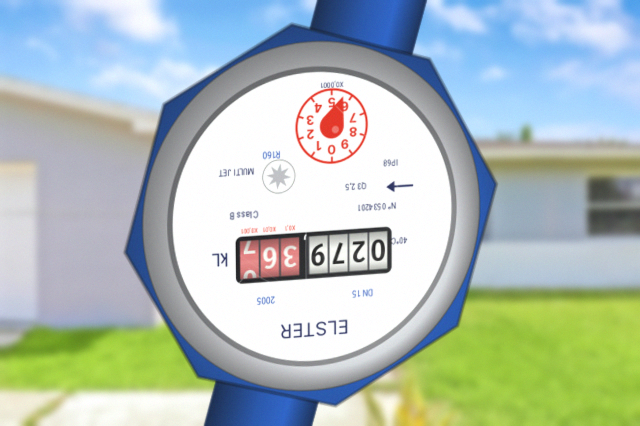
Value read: 279.3665 kL
